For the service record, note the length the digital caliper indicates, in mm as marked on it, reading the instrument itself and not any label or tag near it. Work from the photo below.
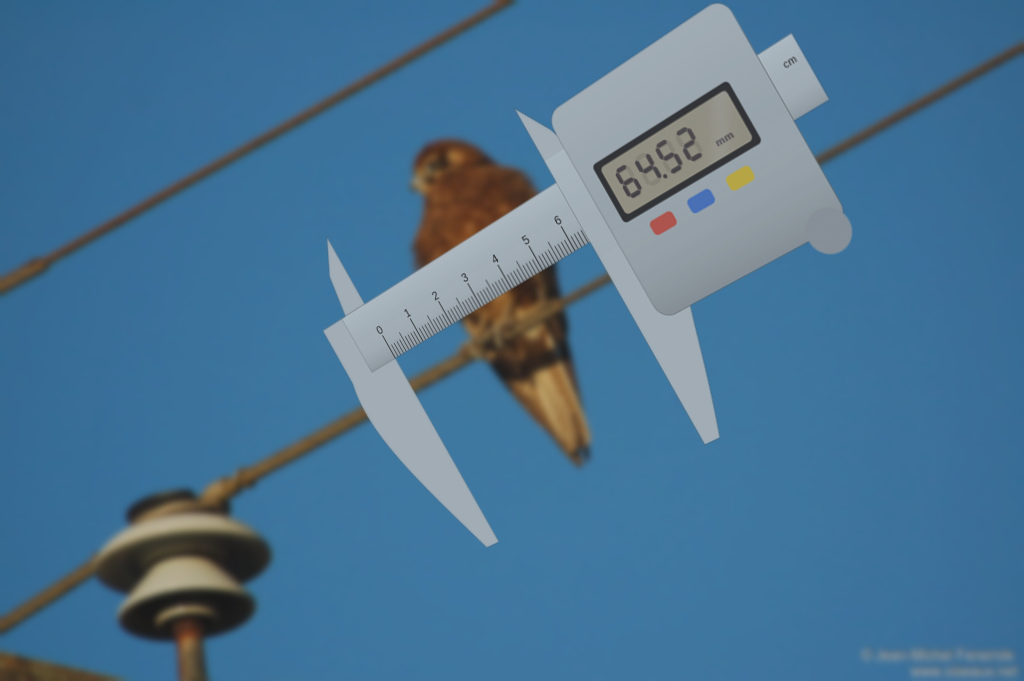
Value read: 64.52 mm
